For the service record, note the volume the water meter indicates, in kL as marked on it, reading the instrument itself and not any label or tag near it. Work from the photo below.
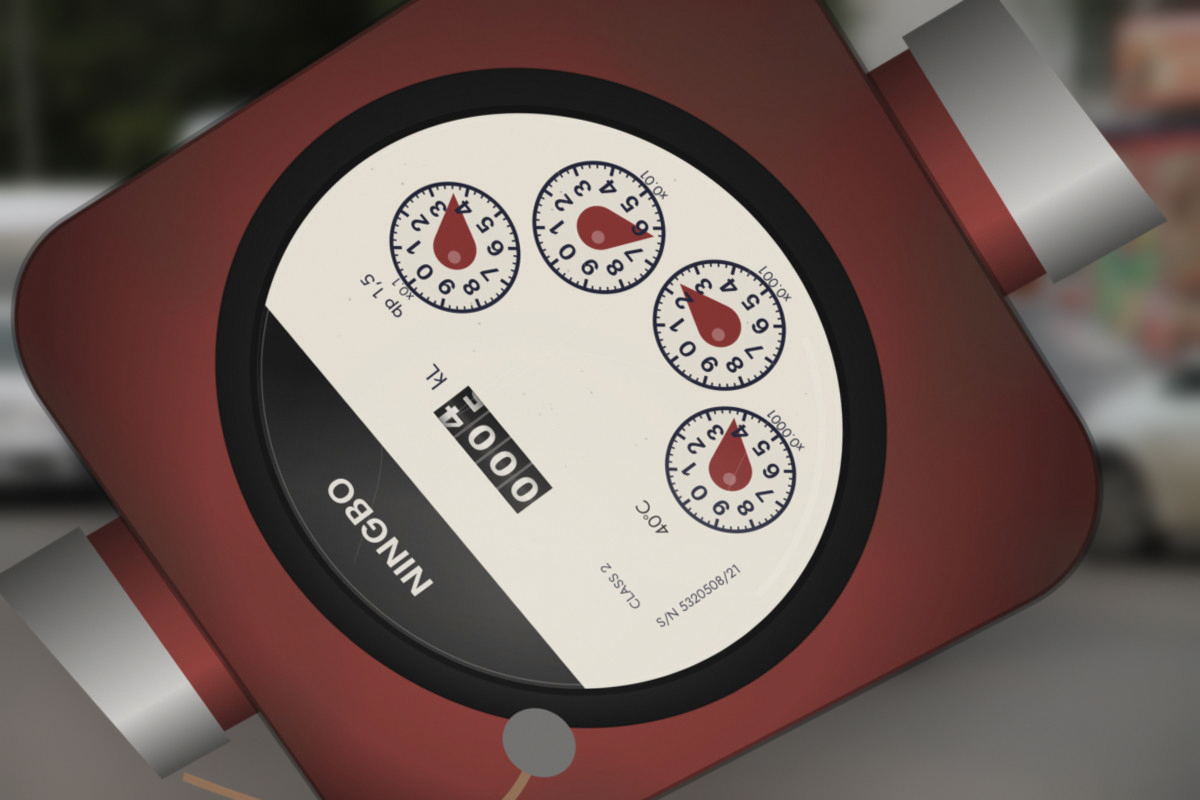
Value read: 4.3623 kL
